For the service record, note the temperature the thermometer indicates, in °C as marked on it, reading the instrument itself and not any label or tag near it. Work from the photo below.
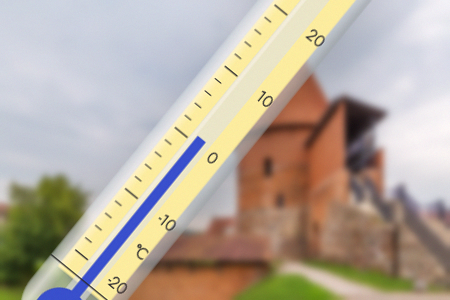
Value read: 1 °C
